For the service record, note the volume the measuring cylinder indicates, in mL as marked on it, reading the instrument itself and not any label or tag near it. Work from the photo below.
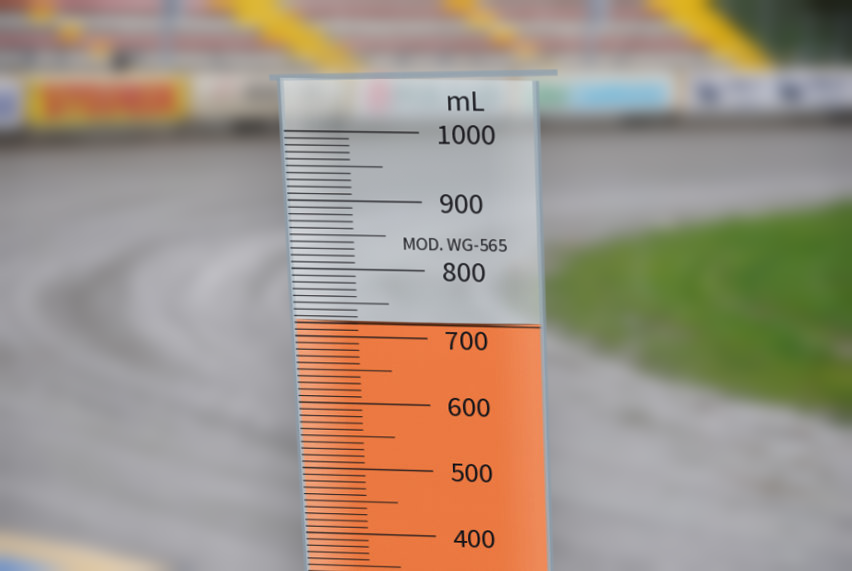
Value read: 720 mL
